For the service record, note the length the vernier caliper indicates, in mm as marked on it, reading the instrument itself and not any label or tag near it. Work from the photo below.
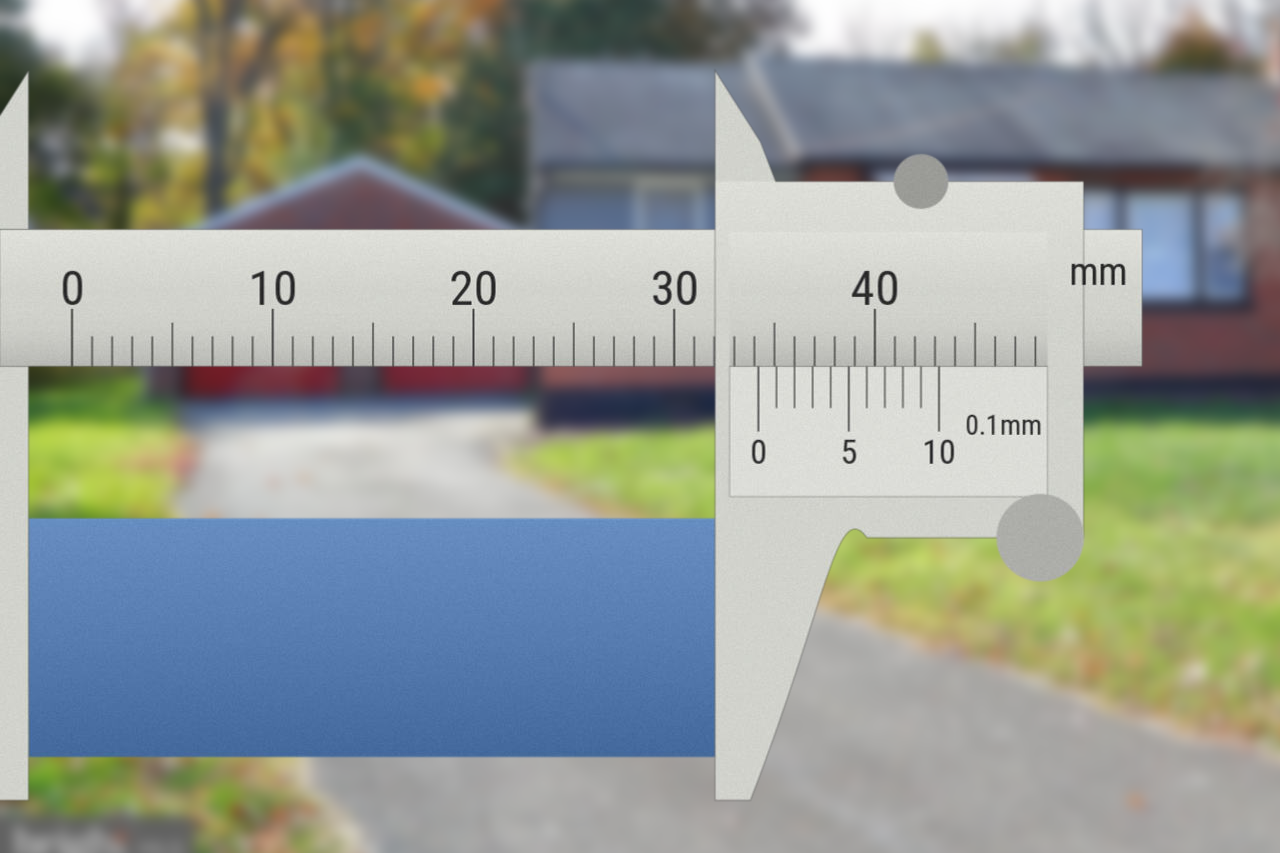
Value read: 34.2 mm
